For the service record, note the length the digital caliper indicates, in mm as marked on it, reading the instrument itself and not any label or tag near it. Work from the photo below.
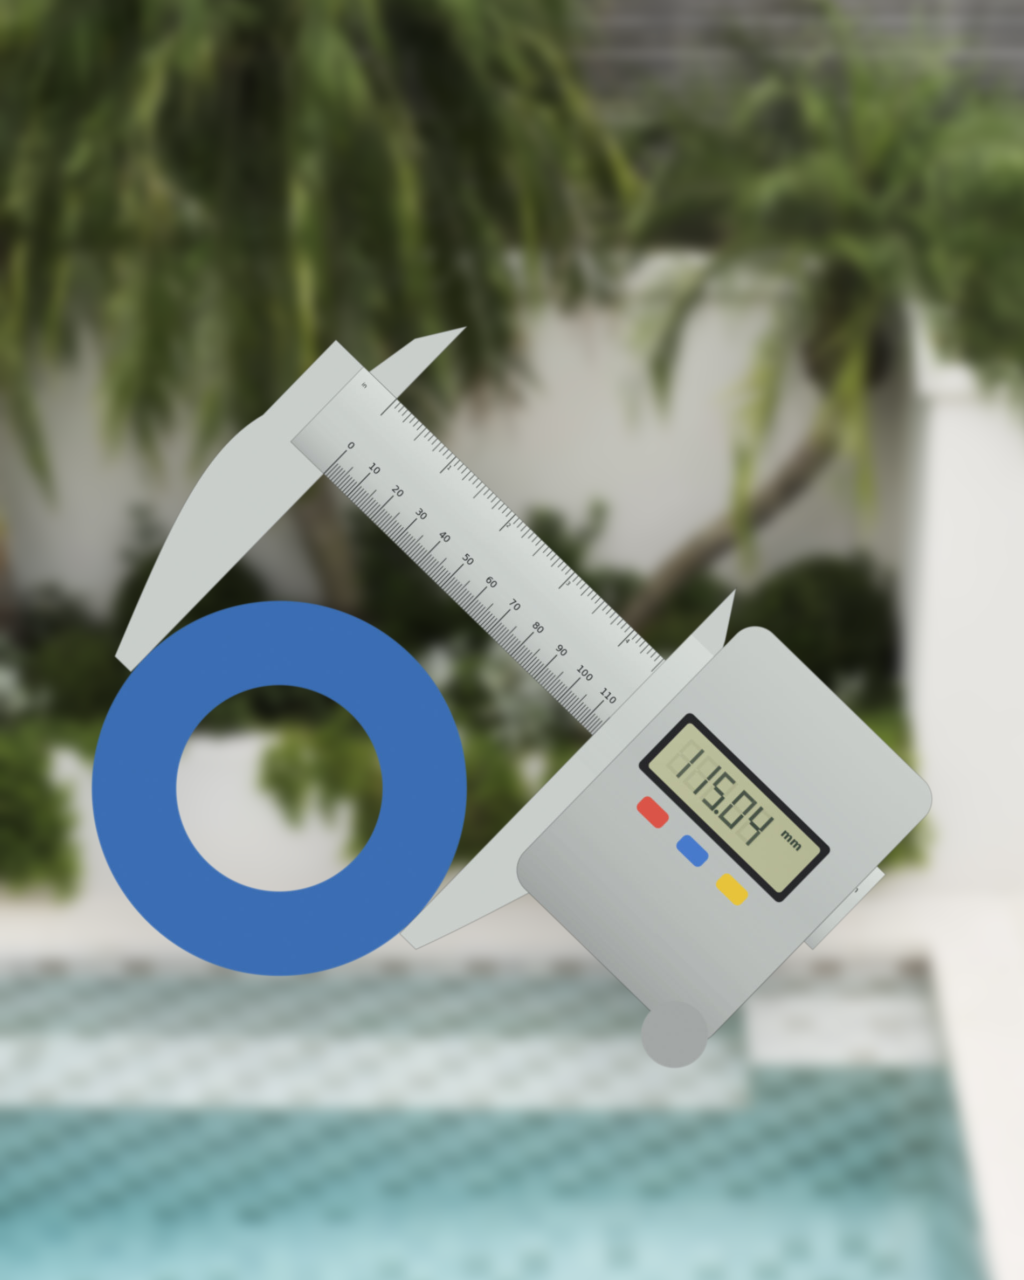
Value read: 115.04 mm
